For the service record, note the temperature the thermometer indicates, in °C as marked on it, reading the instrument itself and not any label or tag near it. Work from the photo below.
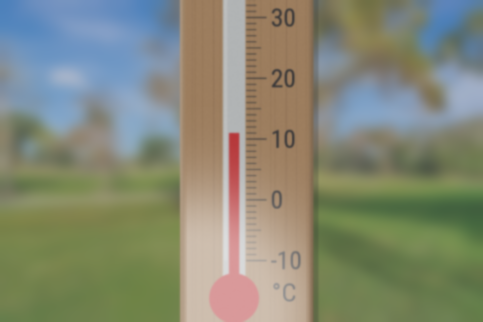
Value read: 11 °C
